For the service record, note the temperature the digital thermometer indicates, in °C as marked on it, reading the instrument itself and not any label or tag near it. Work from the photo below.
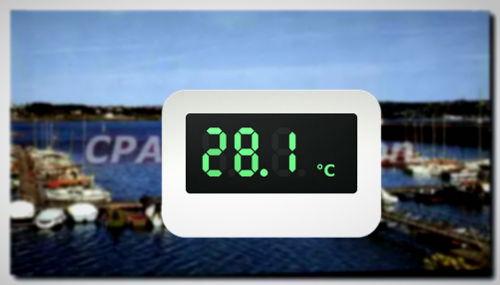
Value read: 28.1 °C
